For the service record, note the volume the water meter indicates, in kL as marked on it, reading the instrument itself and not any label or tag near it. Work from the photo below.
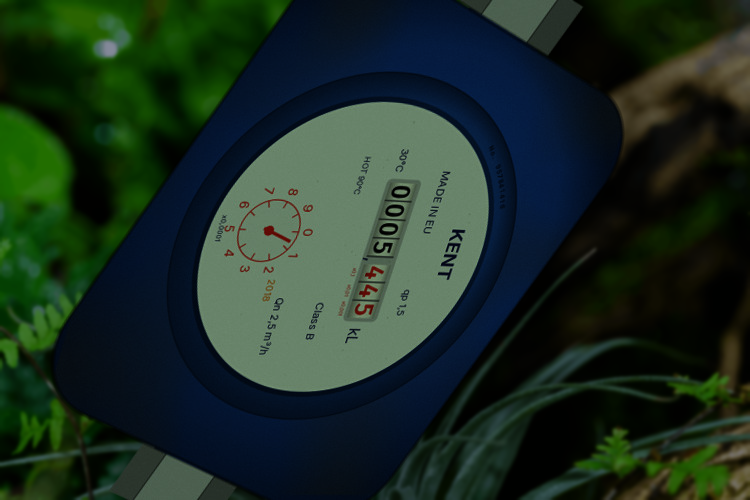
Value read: 5.4450 kL
